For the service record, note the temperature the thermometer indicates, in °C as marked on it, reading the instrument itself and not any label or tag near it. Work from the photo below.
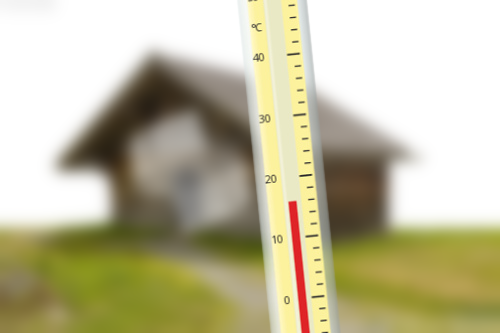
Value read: 16 °C
